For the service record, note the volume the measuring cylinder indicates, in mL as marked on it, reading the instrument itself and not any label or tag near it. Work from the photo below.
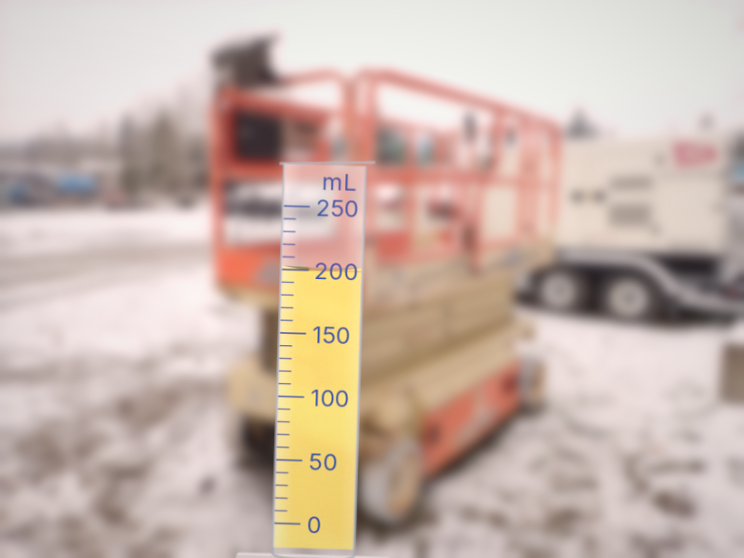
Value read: 200 mL
